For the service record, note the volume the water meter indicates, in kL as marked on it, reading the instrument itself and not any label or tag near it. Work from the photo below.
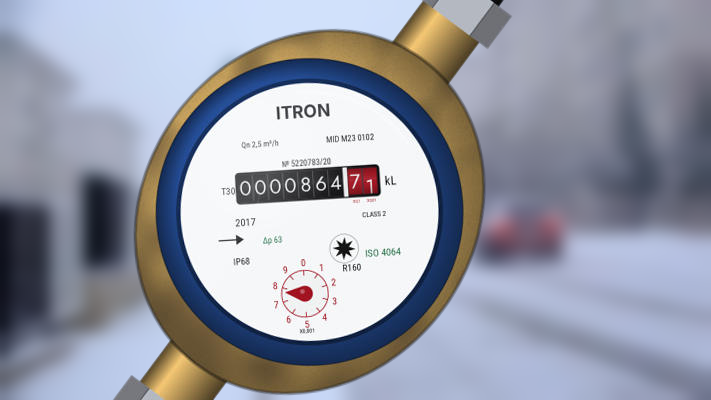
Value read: 864.707 kL
